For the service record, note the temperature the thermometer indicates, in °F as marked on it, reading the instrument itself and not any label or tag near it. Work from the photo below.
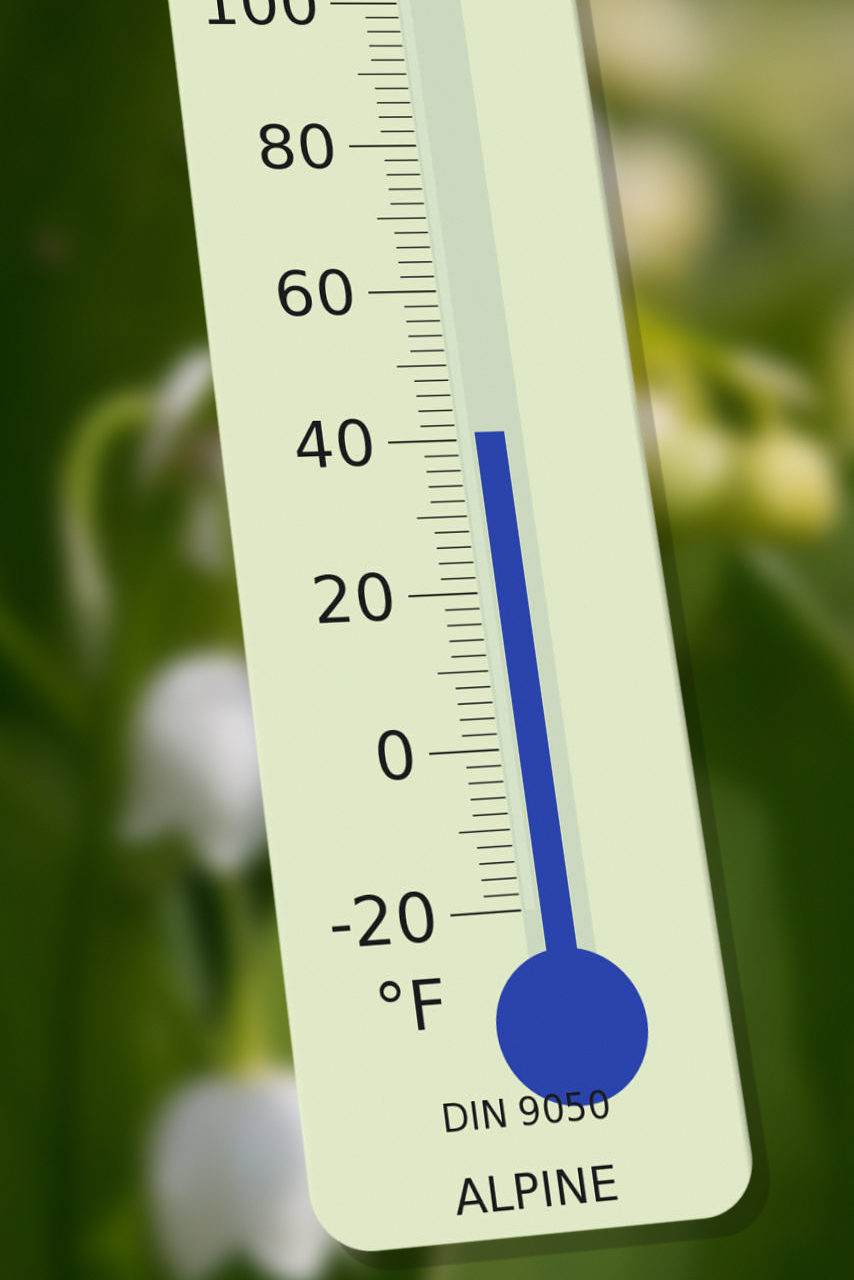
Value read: 41 °F
